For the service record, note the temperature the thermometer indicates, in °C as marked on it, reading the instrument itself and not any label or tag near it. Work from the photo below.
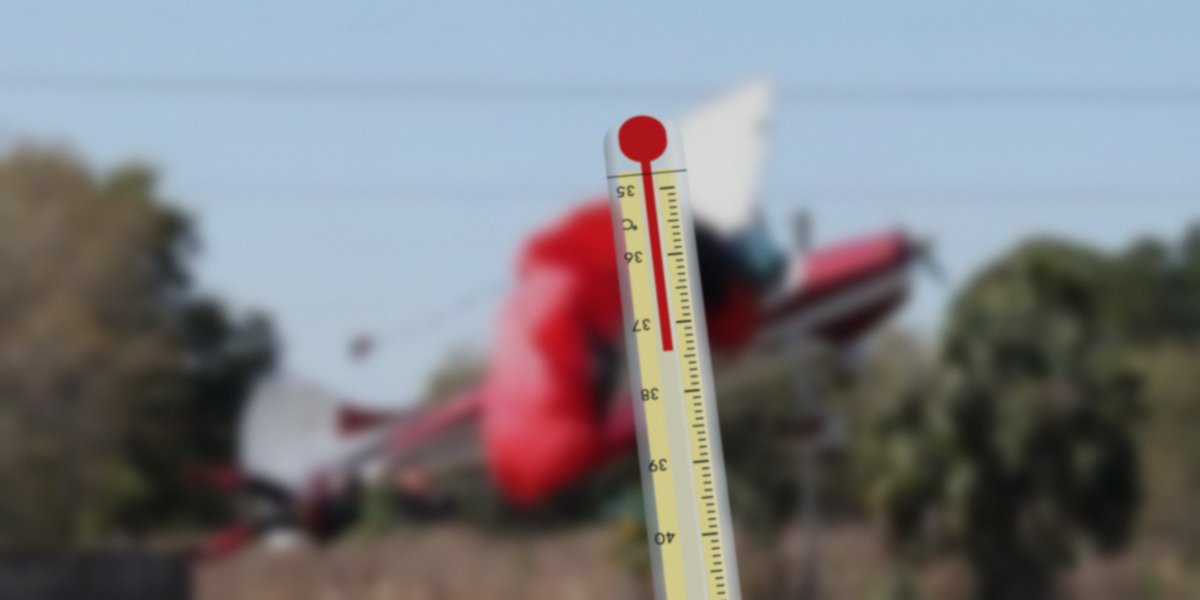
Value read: 37.4 °C
